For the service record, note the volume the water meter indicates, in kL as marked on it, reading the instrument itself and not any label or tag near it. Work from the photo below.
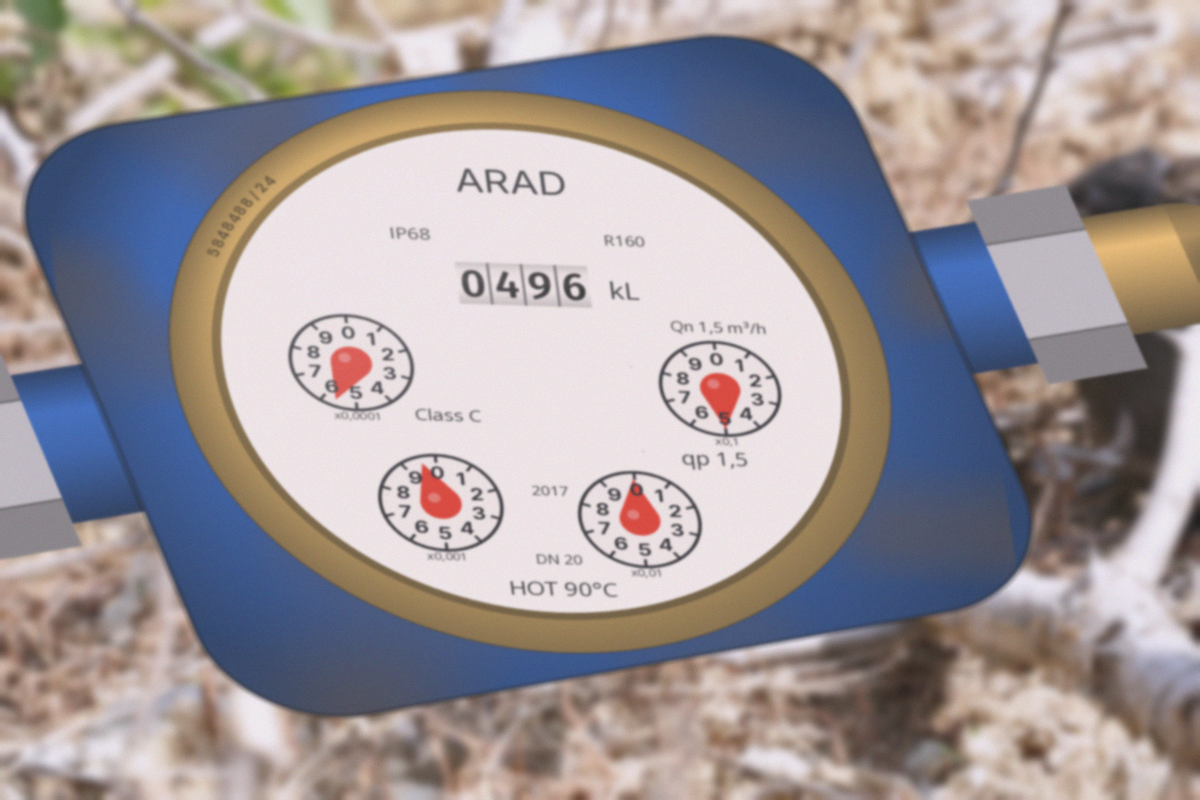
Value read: 496.4995 kL
